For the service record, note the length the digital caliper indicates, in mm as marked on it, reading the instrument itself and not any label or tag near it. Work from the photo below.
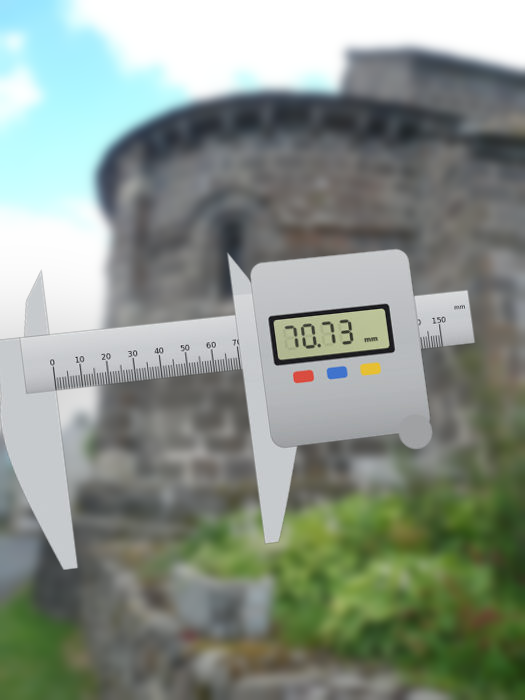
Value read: 70.73 mm
